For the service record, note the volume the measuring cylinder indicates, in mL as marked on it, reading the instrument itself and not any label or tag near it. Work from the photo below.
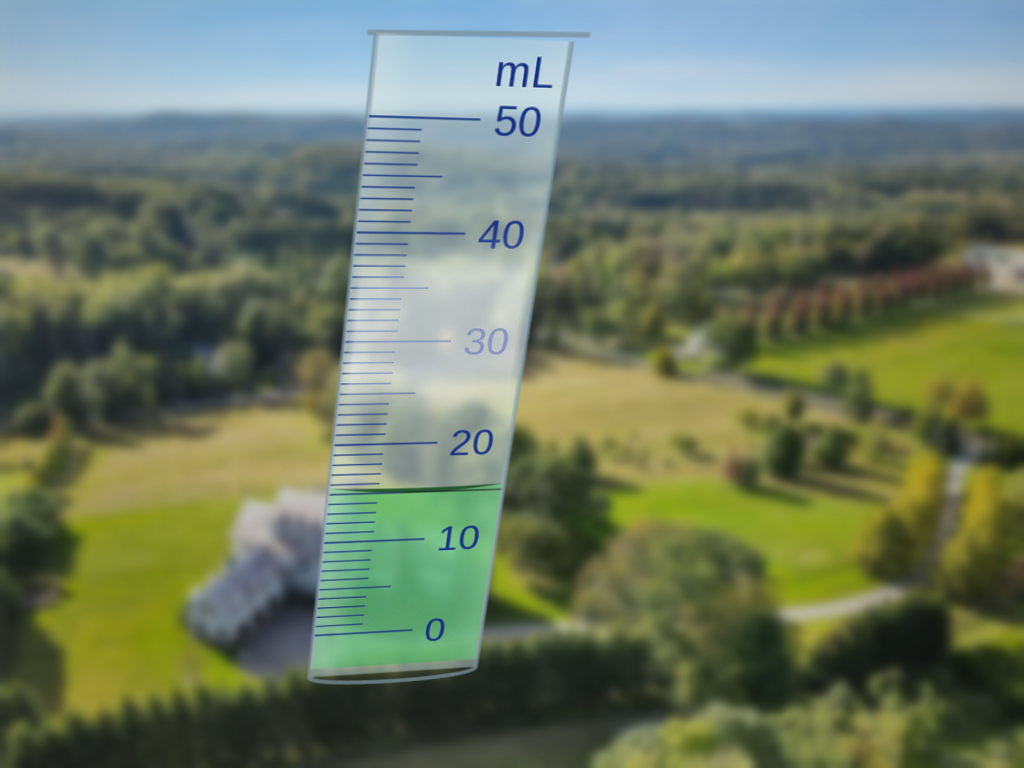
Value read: 15 mL
